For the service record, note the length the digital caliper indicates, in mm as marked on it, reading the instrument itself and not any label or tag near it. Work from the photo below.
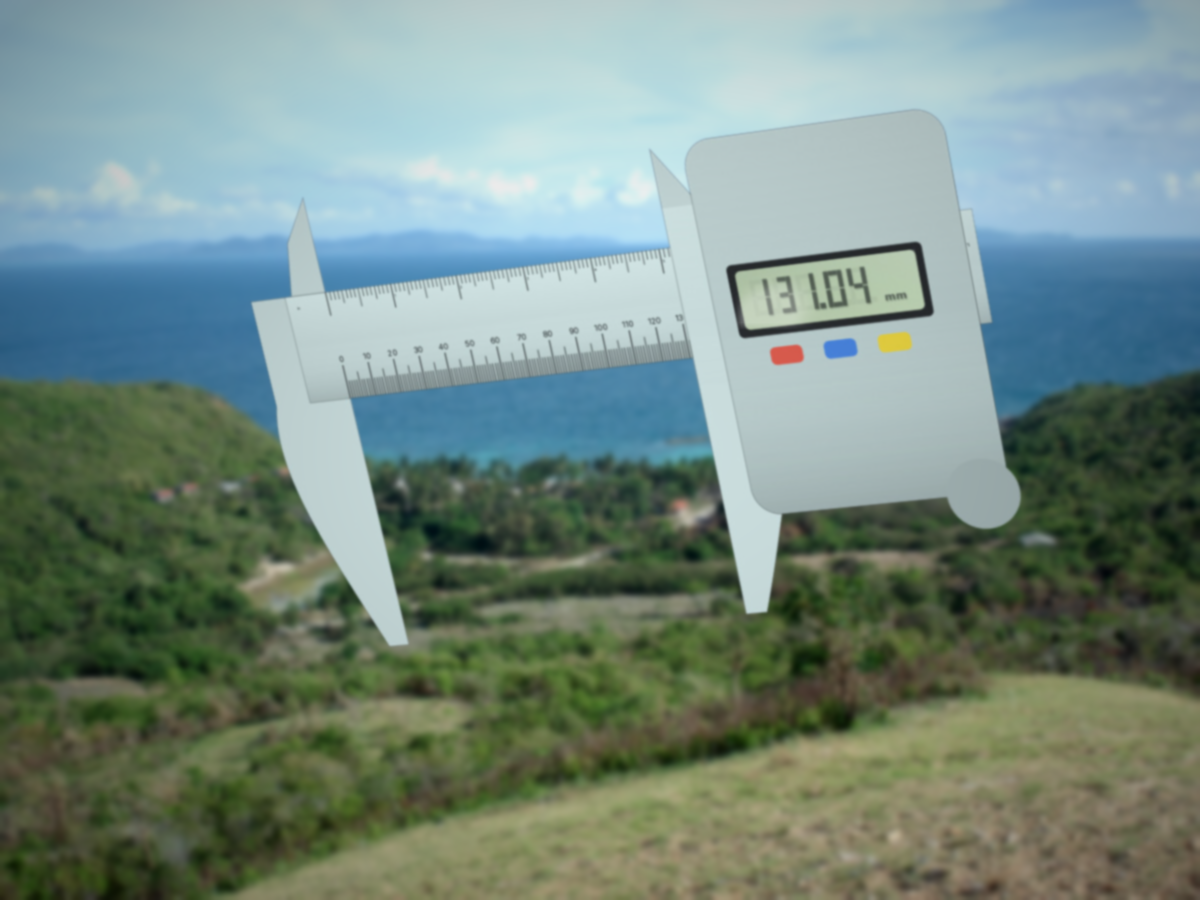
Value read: 131.04 mm
